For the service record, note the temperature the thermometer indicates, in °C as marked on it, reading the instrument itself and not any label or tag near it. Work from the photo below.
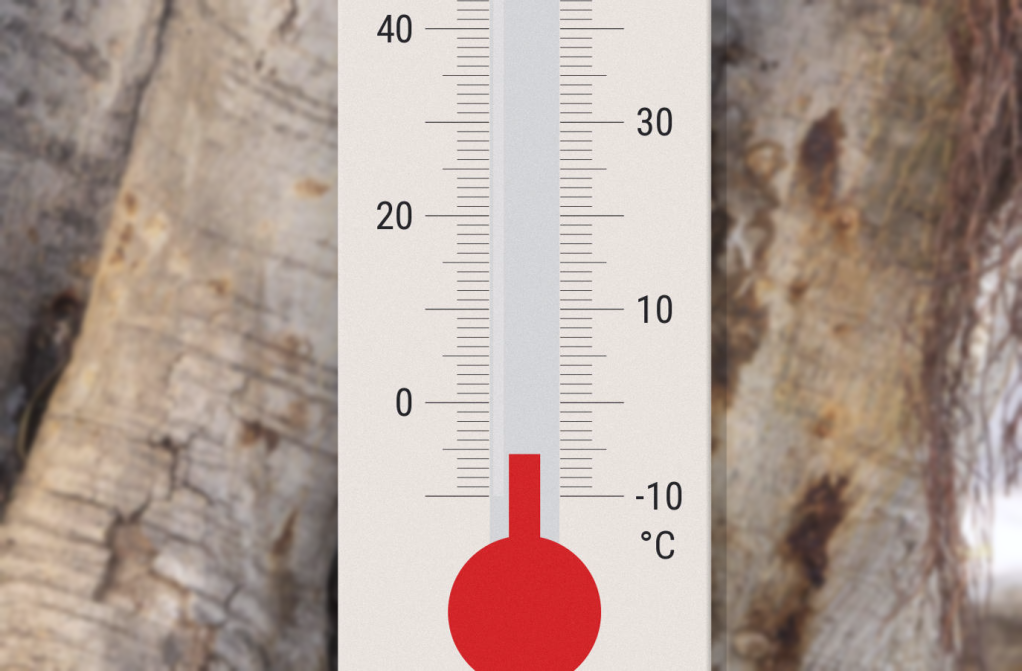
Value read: -5.5 °C
